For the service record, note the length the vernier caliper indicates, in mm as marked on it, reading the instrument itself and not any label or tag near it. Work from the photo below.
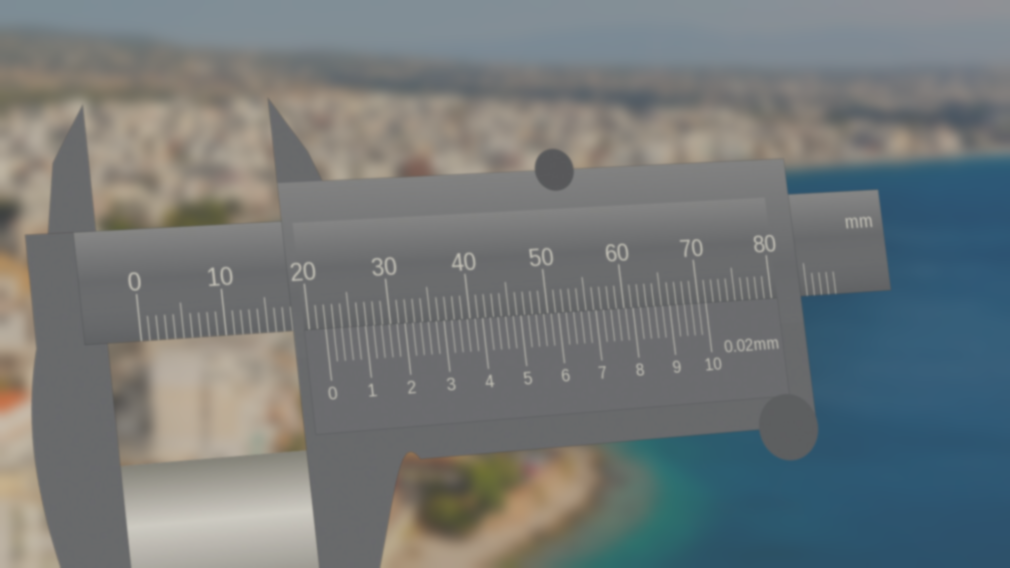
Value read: 22.0 mm
